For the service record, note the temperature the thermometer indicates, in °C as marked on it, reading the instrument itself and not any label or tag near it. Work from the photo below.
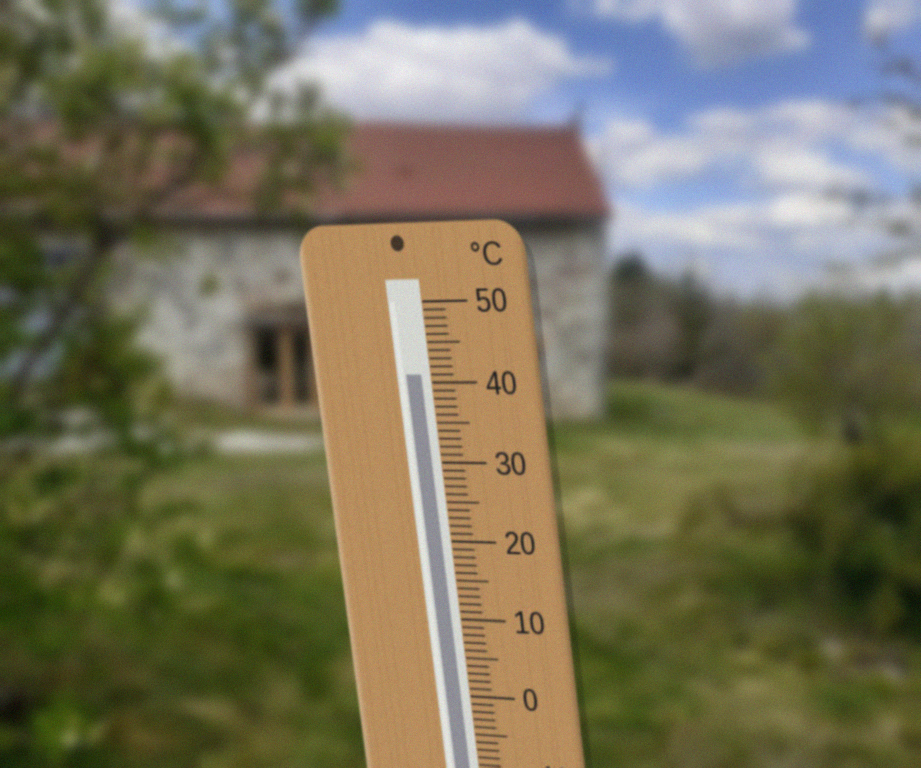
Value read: 41 °C
